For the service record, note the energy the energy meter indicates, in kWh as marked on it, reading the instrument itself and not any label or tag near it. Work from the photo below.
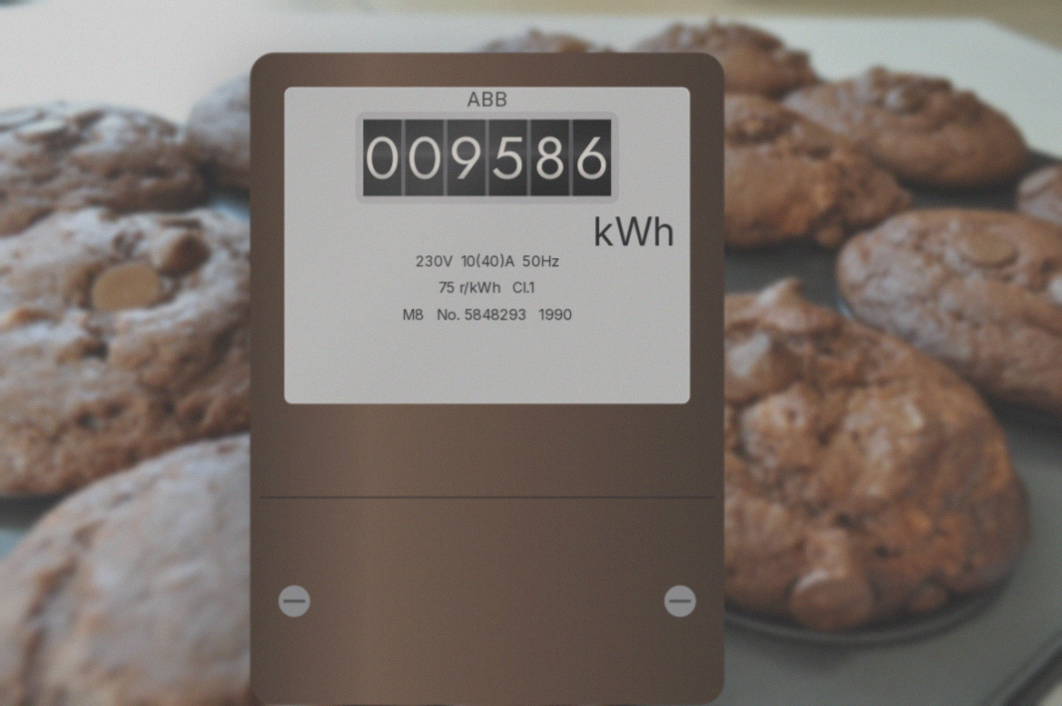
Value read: 9586 kWh
